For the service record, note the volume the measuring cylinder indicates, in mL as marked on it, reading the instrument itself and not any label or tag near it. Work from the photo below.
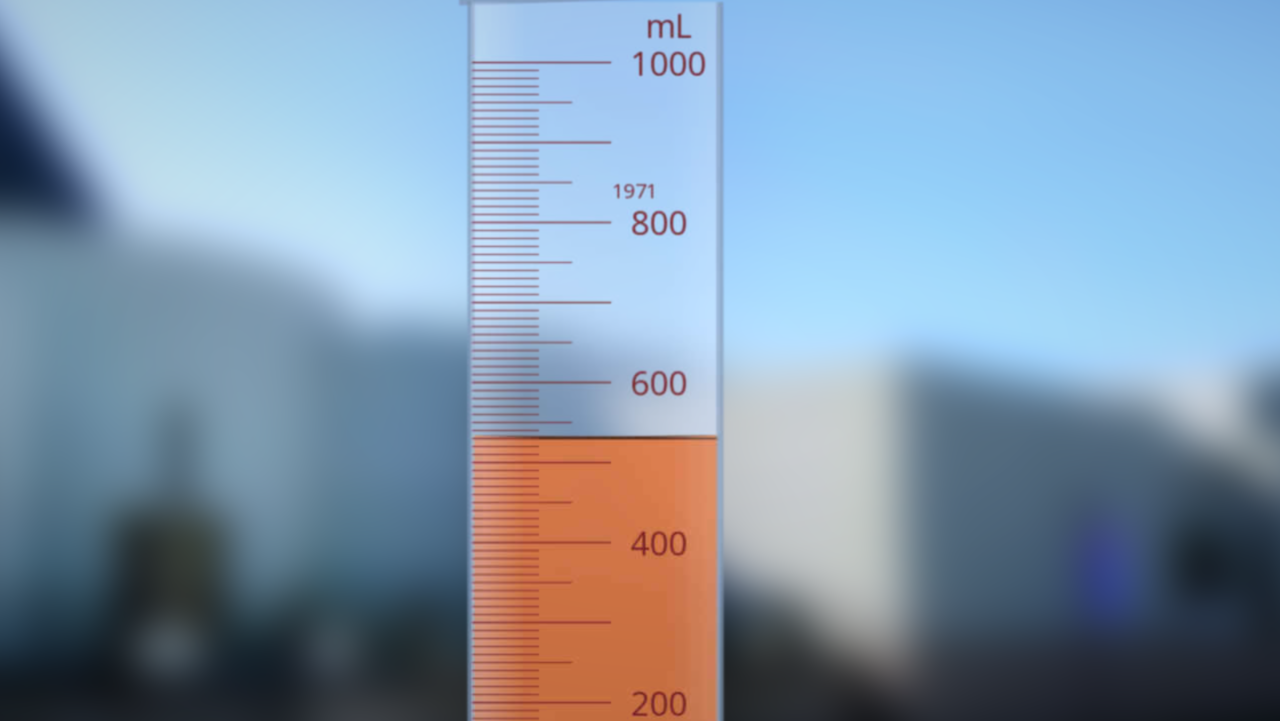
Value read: 530 mL
